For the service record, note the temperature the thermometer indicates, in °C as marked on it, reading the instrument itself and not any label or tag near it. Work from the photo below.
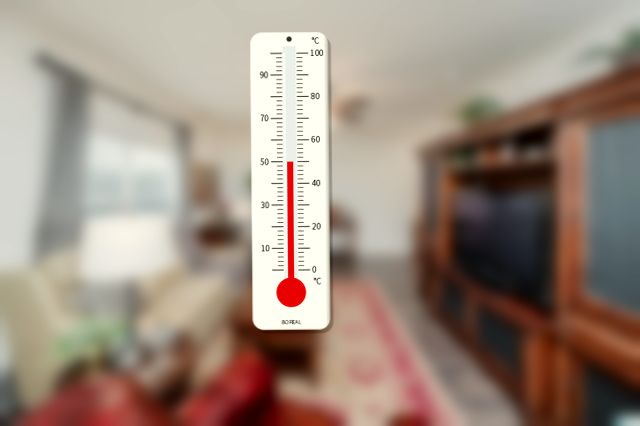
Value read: 50 °C
